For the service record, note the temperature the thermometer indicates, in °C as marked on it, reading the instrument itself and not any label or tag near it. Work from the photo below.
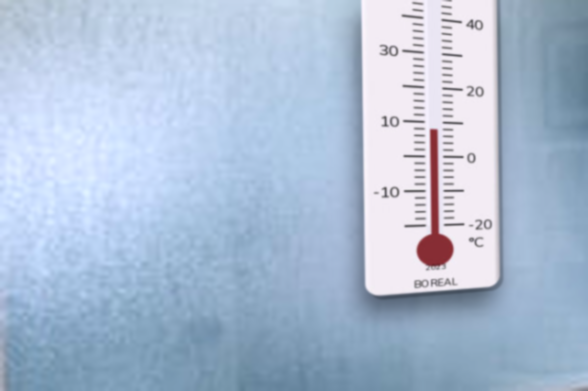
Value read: 8 °C
